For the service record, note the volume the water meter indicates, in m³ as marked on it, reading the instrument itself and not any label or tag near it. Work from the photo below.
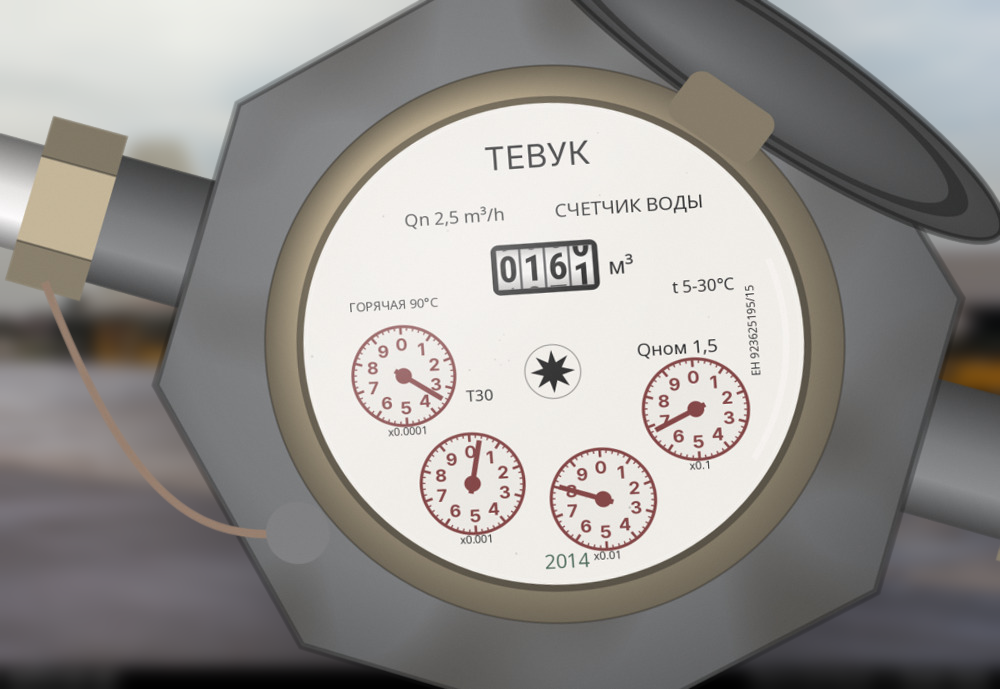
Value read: 160.6803 m³
